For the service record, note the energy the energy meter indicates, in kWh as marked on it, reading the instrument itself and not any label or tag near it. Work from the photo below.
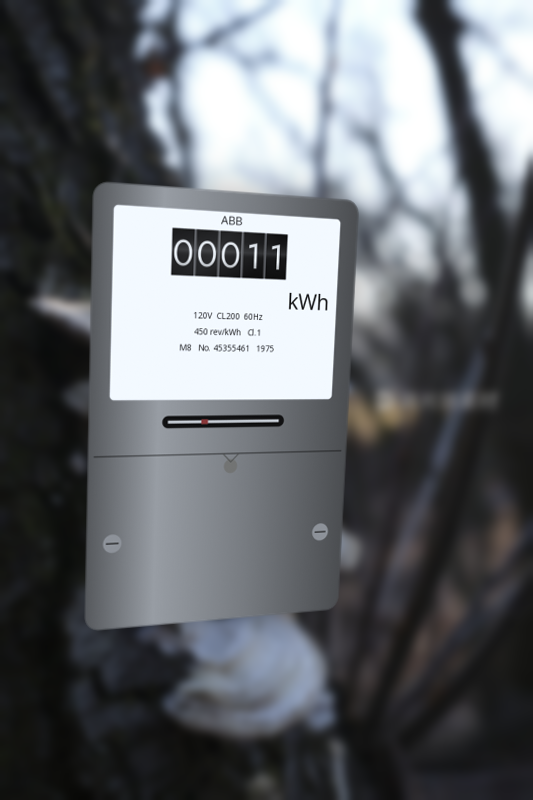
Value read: 11 kWh
